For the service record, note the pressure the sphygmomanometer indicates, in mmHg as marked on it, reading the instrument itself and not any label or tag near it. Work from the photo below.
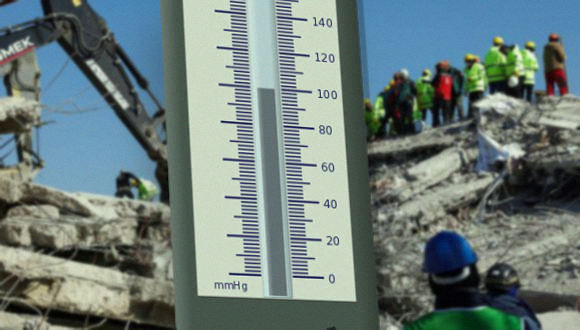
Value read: 100 mmHg
